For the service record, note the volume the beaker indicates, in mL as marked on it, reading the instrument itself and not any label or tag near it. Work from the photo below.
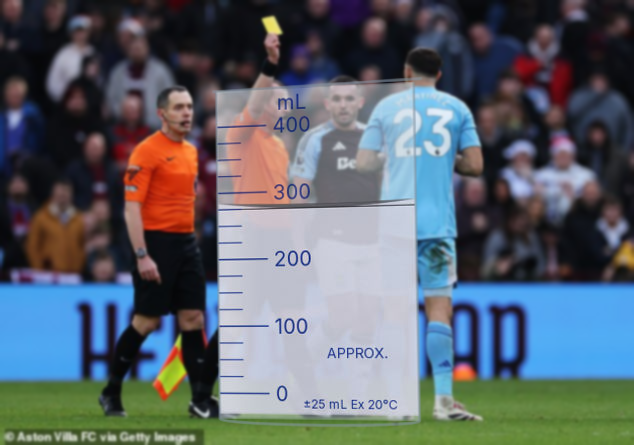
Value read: 275 mL
